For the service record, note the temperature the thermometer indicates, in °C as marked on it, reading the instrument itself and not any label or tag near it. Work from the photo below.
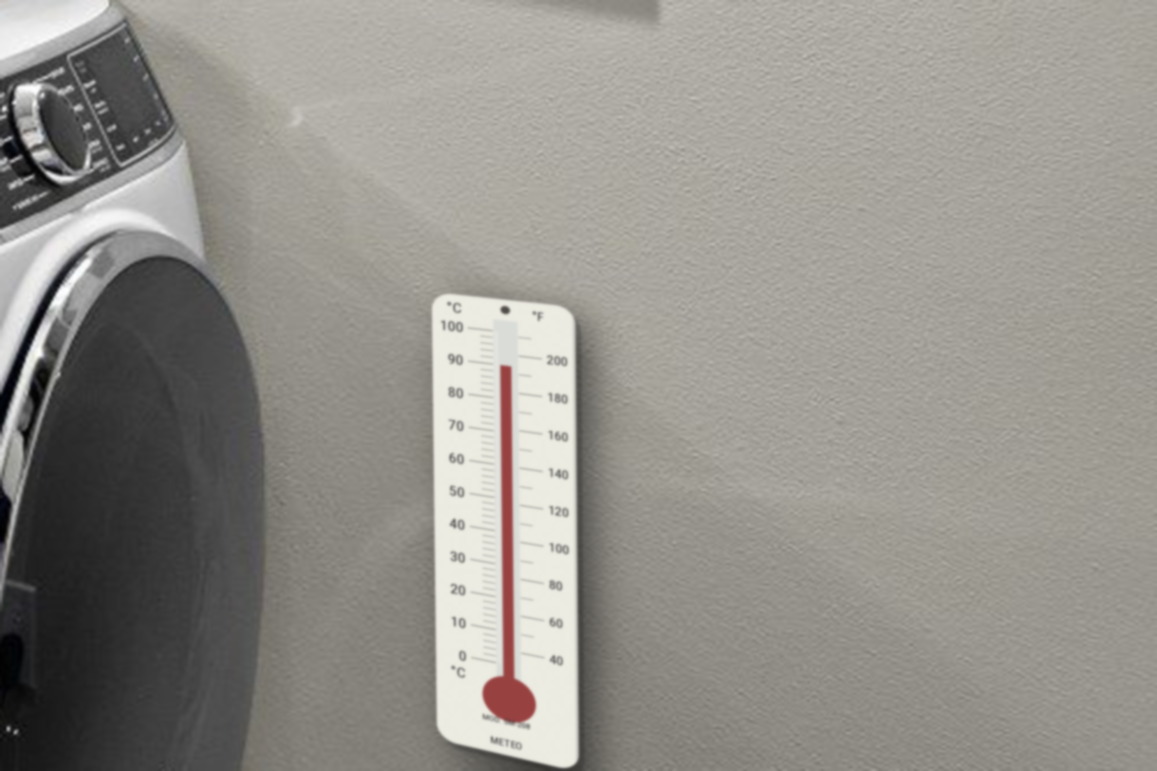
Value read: 90 °C
